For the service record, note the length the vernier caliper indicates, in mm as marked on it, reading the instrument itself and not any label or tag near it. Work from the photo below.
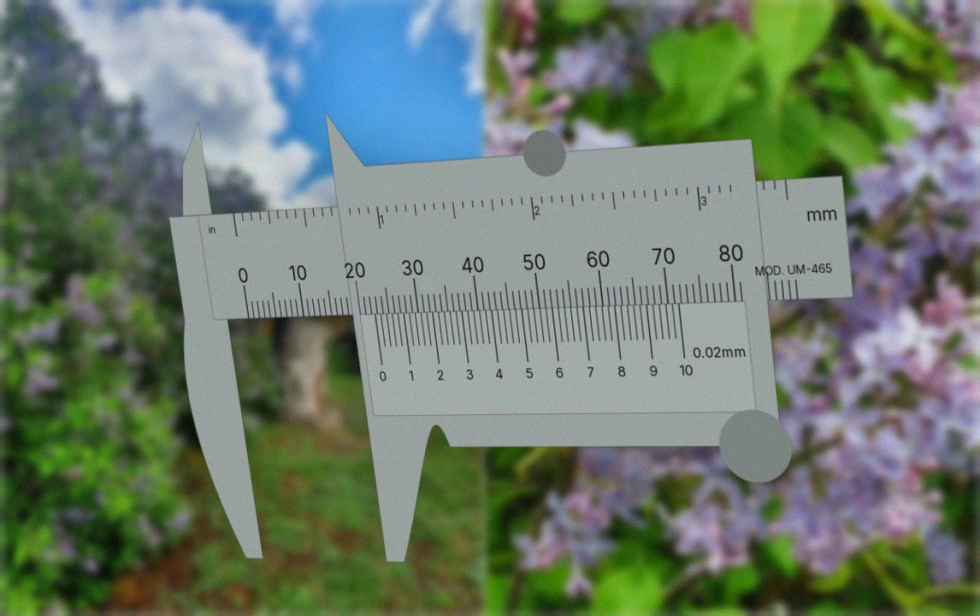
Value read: 22.6 mm
